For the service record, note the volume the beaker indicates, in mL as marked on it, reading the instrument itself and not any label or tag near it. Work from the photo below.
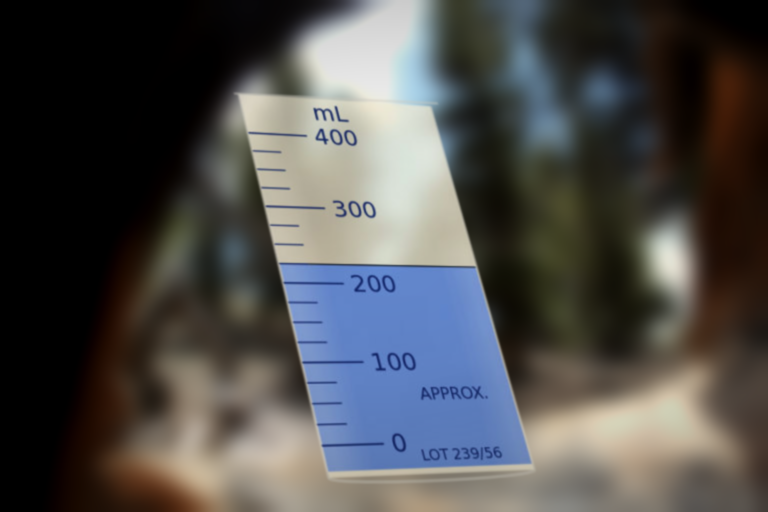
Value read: 225 mL
